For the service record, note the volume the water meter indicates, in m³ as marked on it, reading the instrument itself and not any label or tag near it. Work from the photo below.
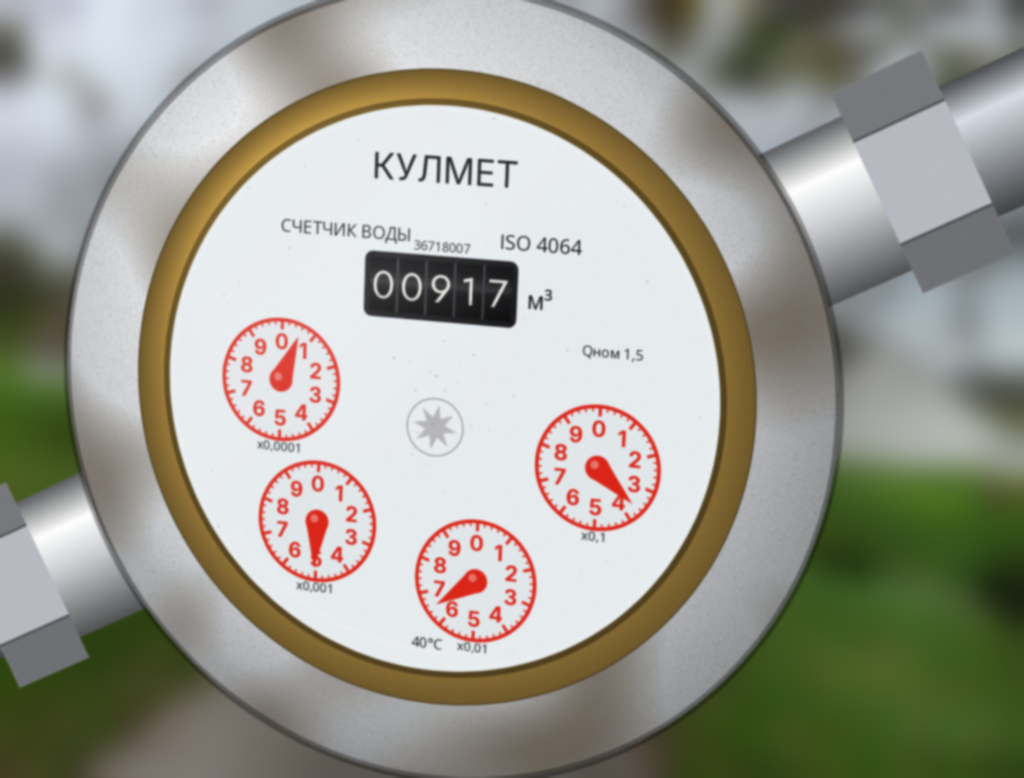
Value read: 917.3650 m³
